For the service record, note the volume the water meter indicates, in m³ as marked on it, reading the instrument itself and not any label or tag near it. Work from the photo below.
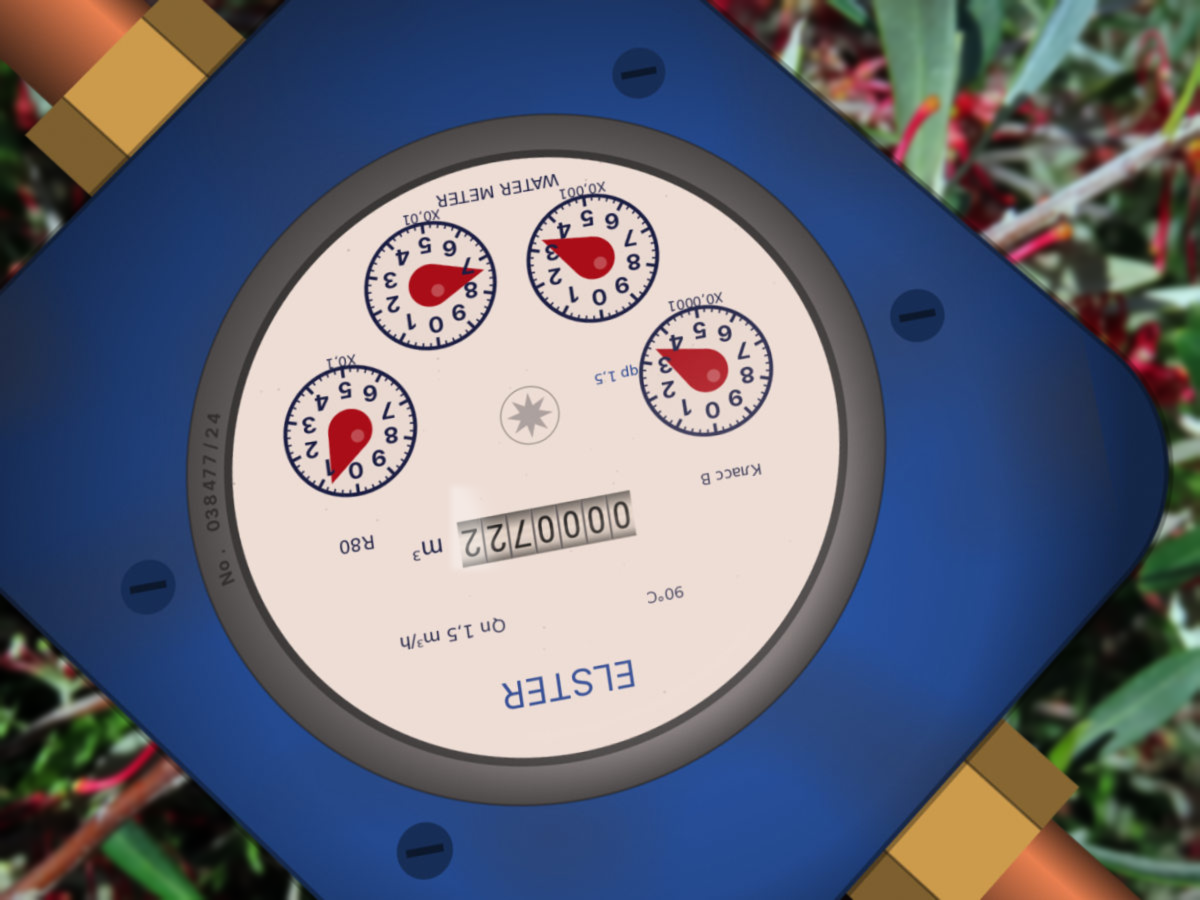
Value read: 722.0733 m³
